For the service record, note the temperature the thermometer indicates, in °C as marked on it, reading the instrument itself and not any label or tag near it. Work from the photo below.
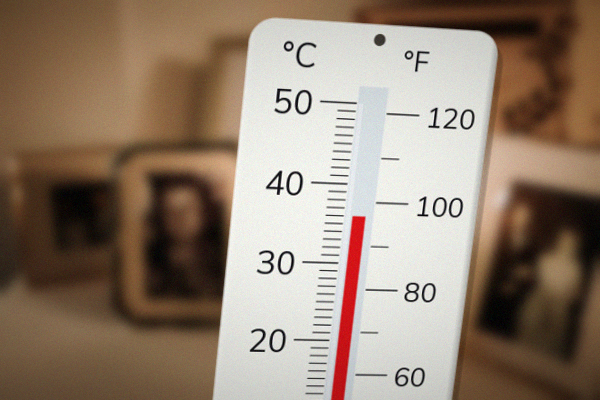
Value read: 36 °C
